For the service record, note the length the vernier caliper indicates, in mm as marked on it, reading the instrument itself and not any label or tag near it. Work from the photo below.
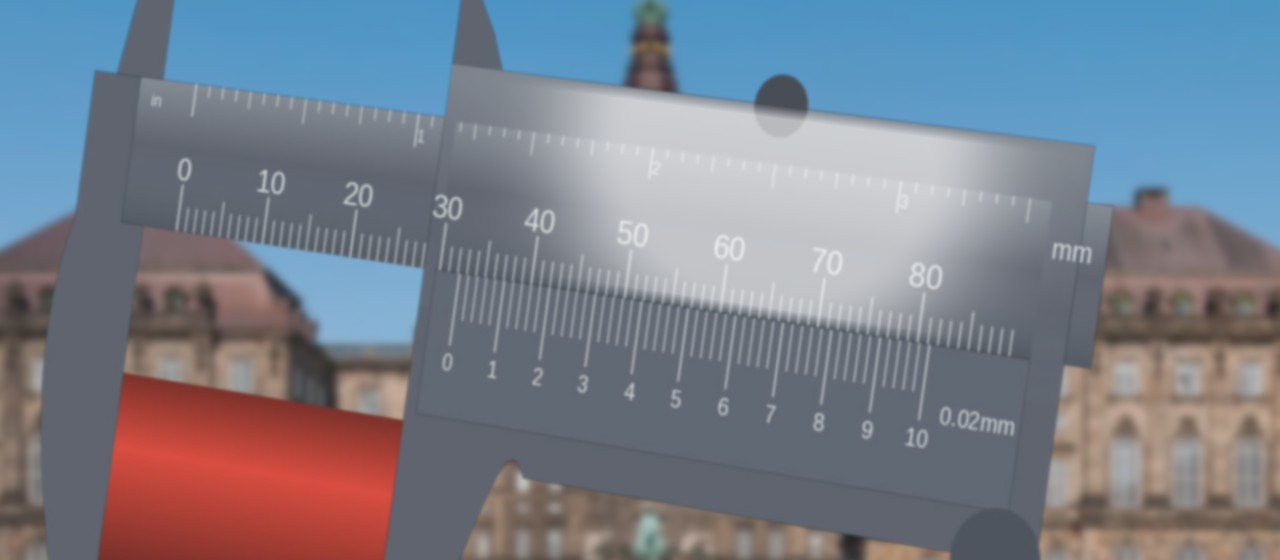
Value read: 32.2 mm
